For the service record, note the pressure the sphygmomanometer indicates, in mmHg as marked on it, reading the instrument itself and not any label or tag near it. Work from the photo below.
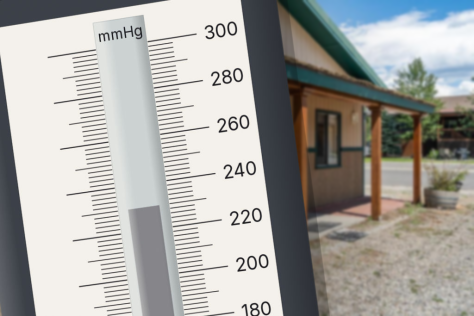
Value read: 230 mmHg
